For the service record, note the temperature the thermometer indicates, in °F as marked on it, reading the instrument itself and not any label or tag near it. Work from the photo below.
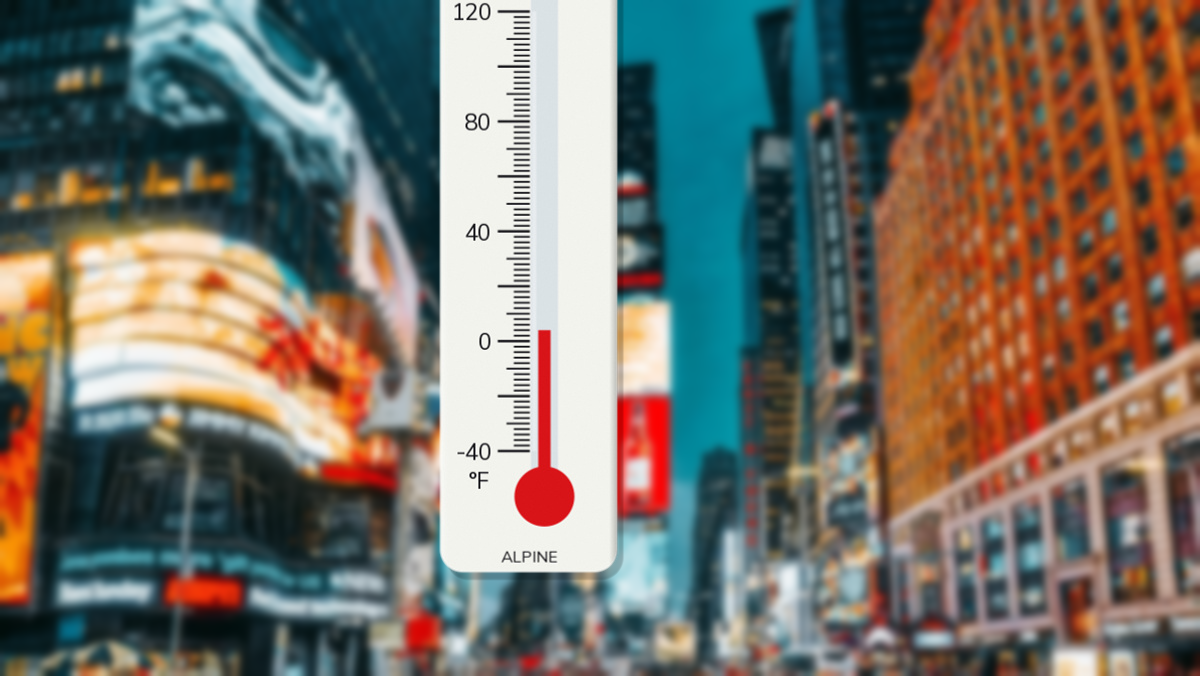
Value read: 4 °F
